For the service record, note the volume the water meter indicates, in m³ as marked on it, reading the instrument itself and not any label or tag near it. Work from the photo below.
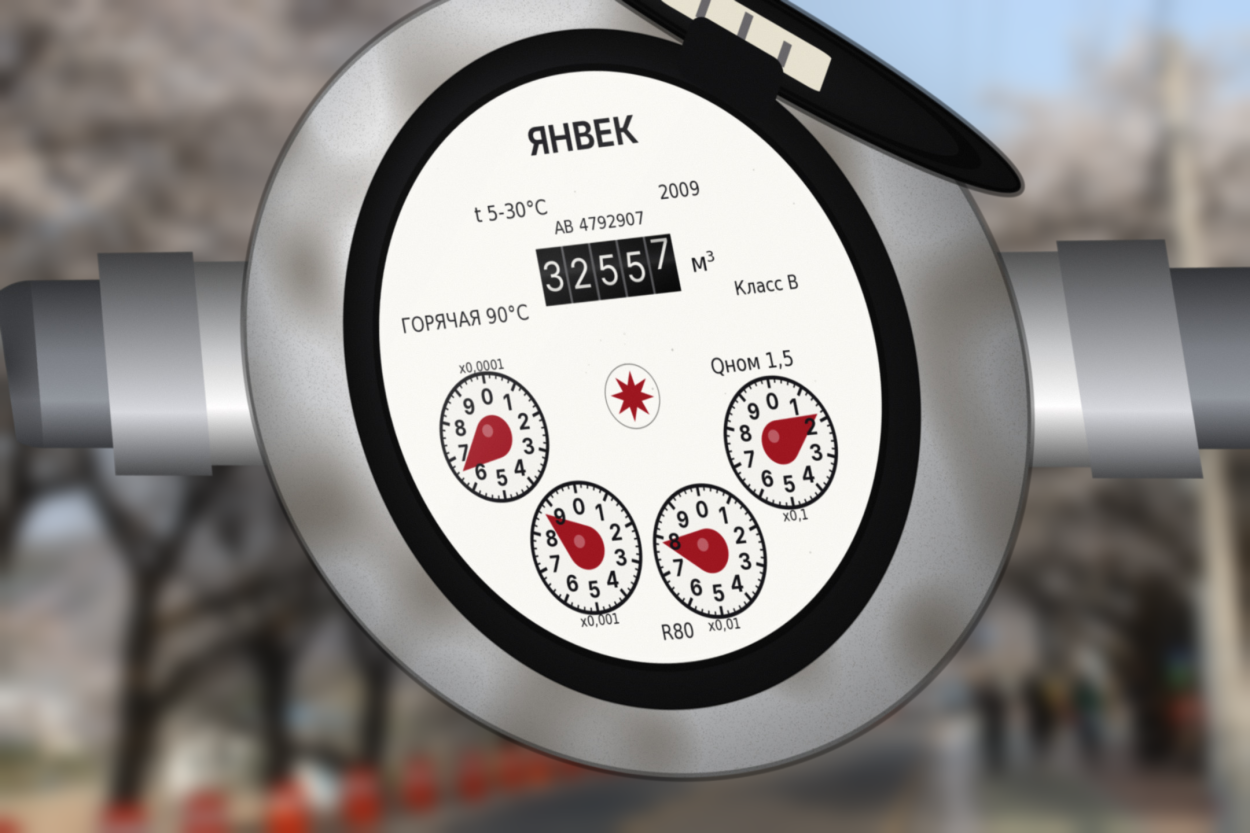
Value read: 32557.1786 m³
